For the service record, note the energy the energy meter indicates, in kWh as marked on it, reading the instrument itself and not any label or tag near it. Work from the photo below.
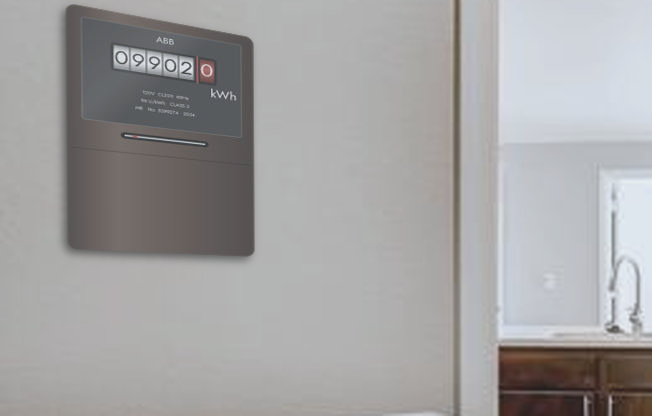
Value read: 9902.0 kWh
